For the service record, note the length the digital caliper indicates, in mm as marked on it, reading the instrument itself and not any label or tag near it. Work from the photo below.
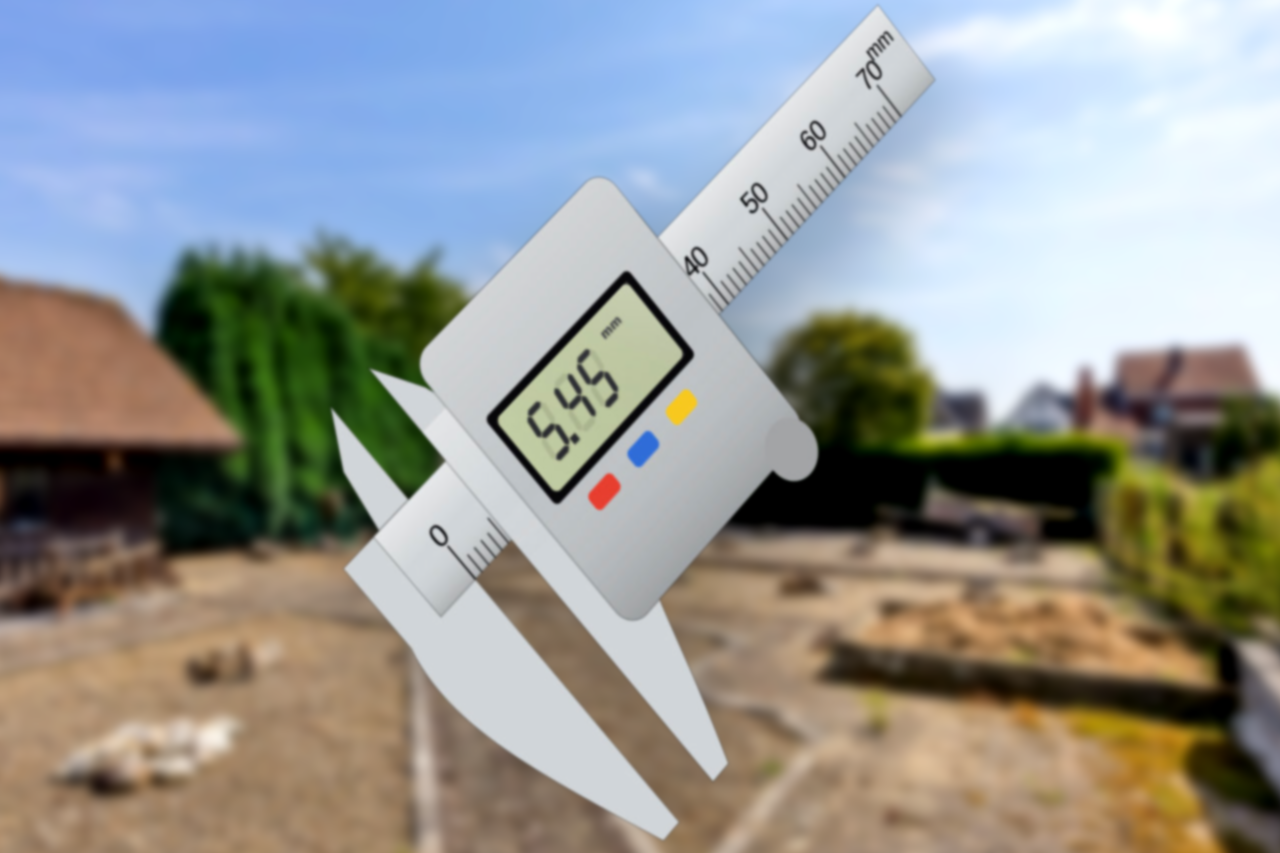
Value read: 5.45 mm
